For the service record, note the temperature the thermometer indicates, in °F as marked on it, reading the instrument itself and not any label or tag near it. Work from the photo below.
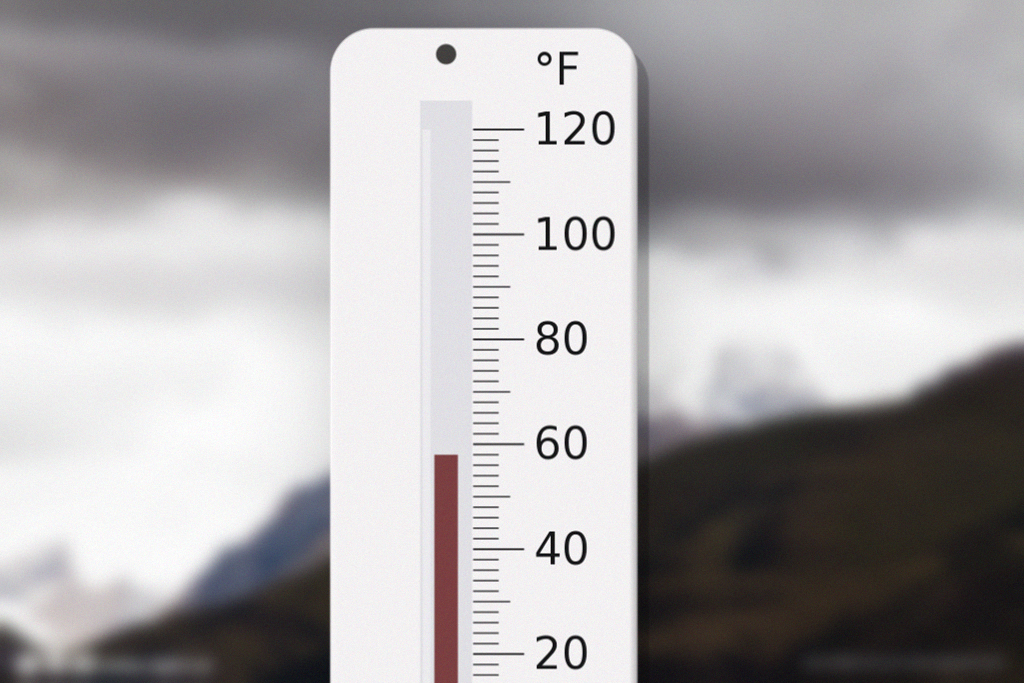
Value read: 58 °F
